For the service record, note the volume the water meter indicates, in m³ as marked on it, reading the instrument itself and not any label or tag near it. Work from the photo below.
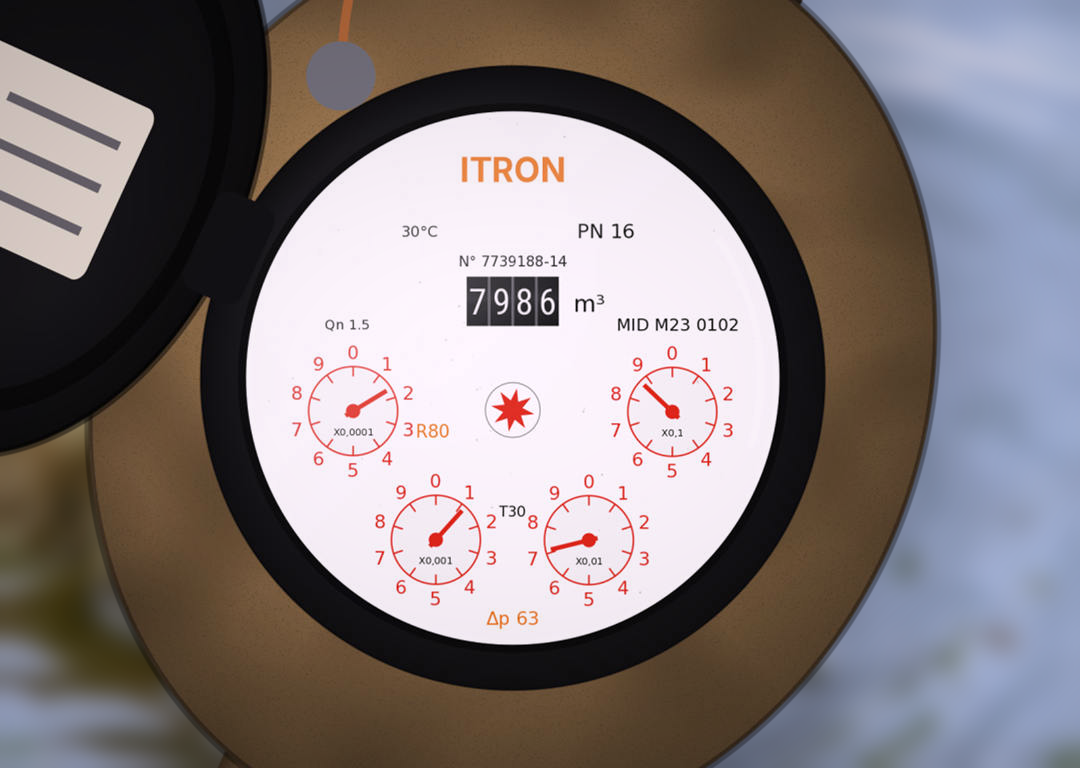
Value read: 7986.8711 m³
